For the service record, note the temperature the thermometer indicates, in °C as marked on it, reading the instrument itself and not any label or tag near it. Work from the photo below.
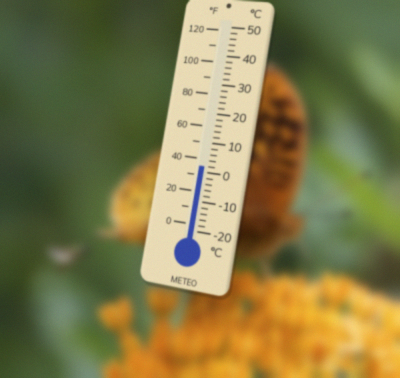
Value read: 2 °C
